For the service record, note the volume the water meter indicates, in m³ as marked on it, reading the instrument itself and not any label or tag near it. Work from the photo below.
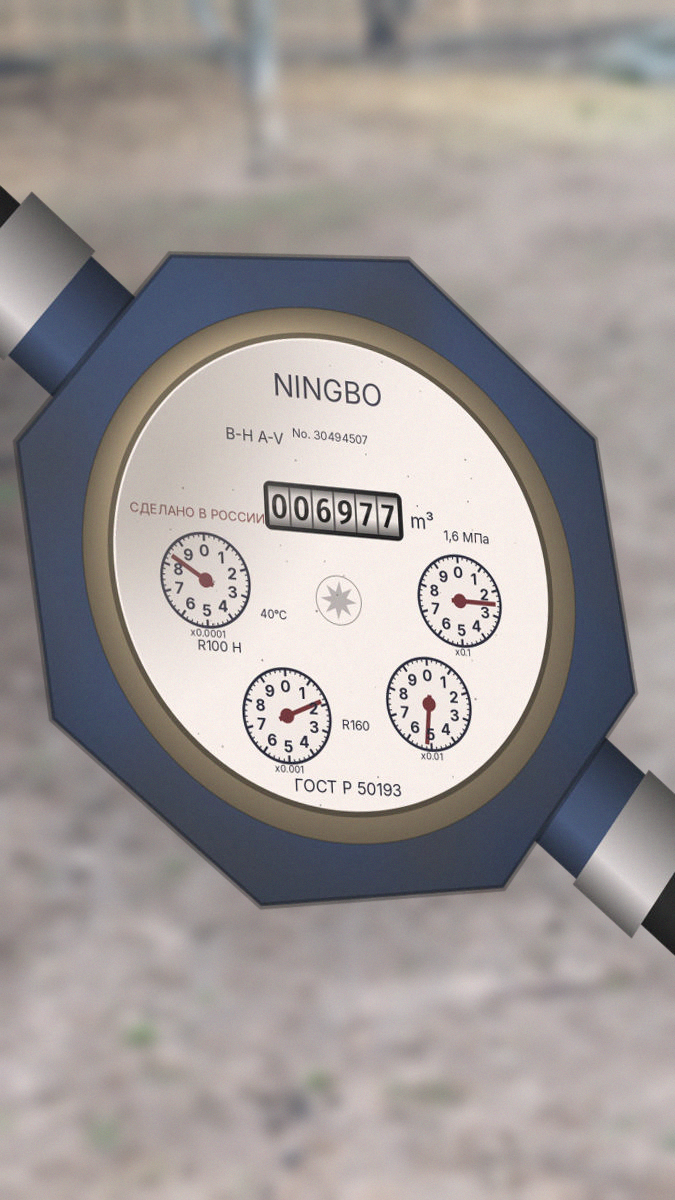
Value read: 6977.2518 m³
